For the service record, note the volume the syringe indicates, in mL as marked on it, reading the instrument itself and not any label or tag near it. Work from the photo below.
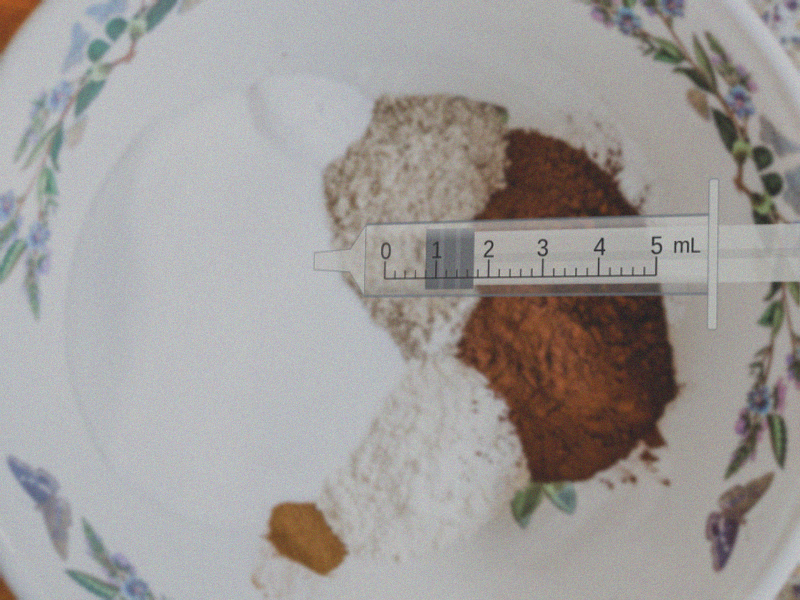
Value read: 0.8 mL
